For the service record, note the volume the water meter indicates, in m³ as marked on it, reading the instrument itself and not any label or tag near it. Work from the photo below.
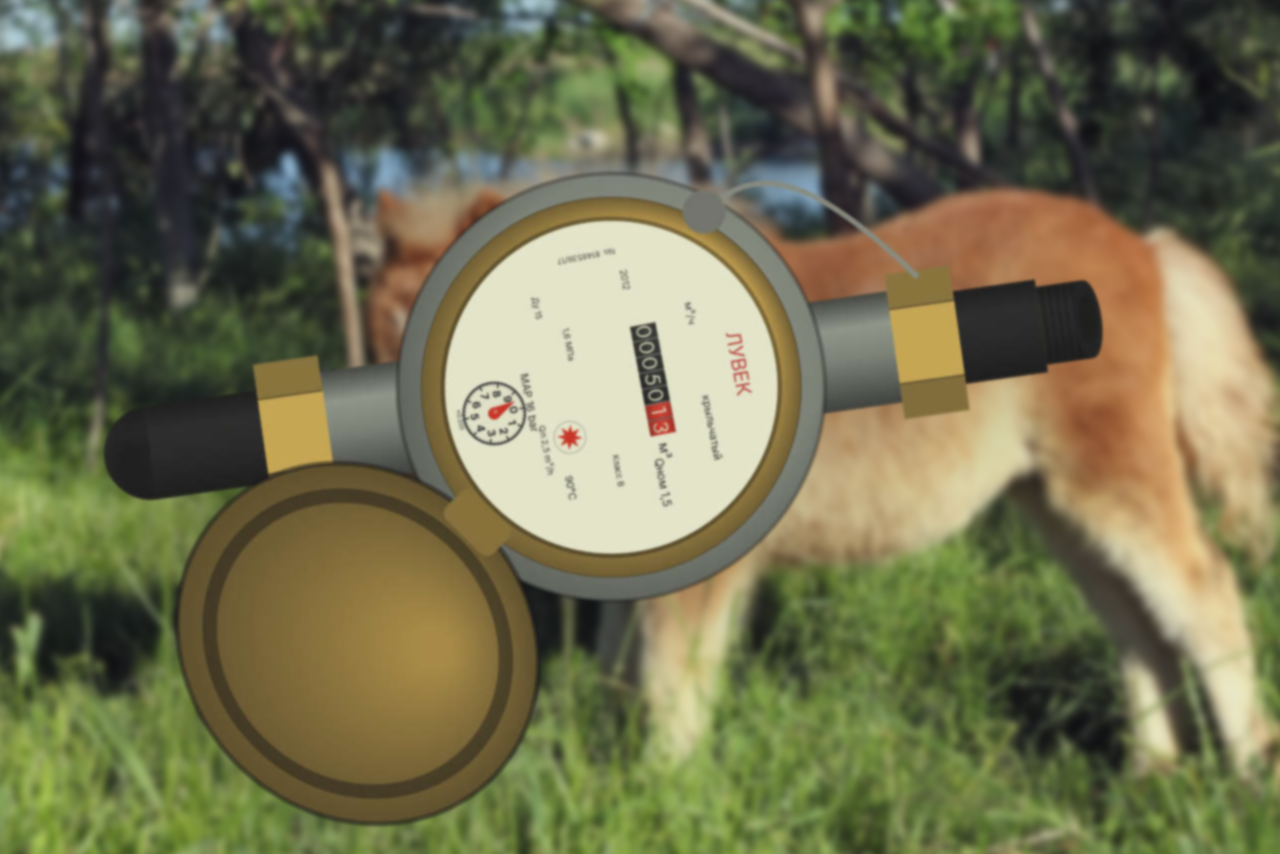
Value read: 50.129 m³
